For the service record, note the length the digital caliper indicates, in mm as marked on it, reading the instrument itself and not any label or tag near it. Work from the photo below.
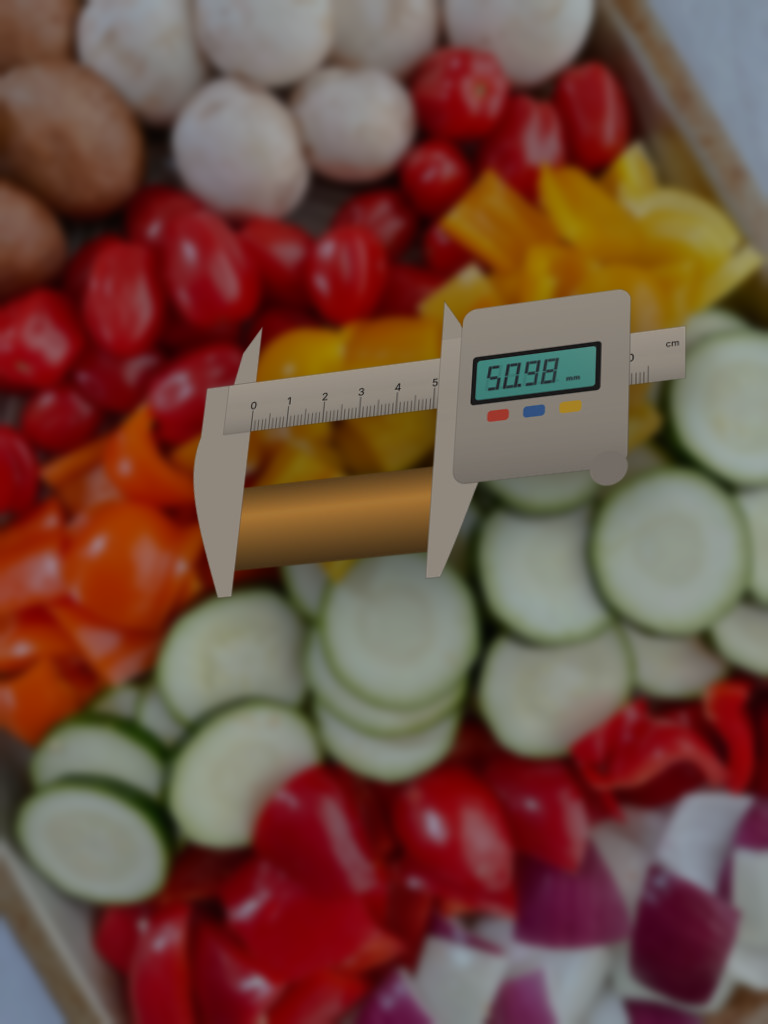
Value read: 50.98 mm
